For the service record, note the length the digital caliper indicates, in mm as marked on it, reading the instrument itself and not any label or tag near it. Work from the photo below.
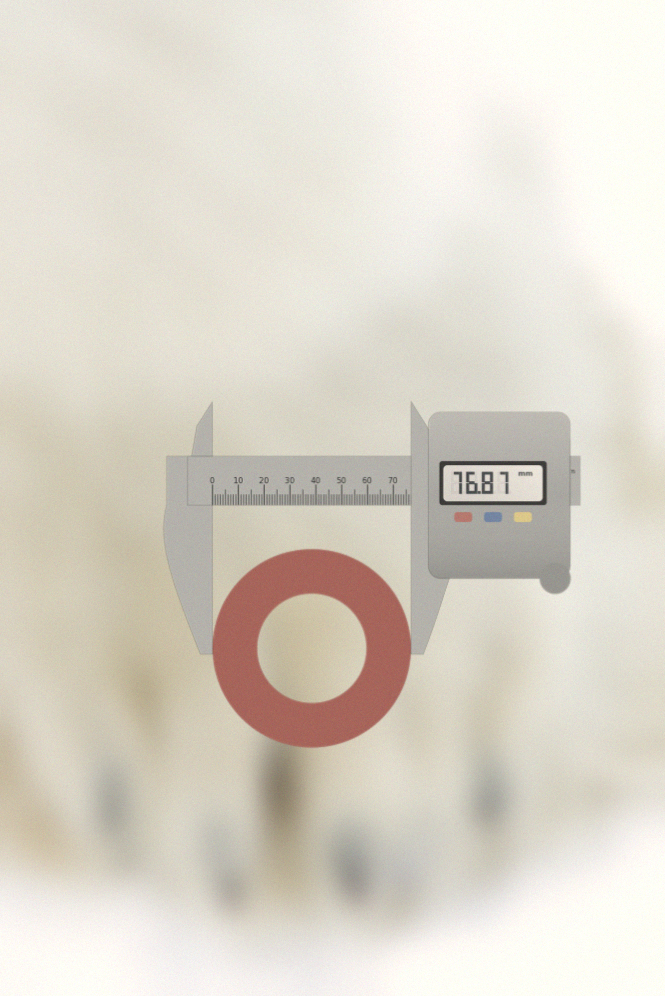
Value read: 76.87 mm
